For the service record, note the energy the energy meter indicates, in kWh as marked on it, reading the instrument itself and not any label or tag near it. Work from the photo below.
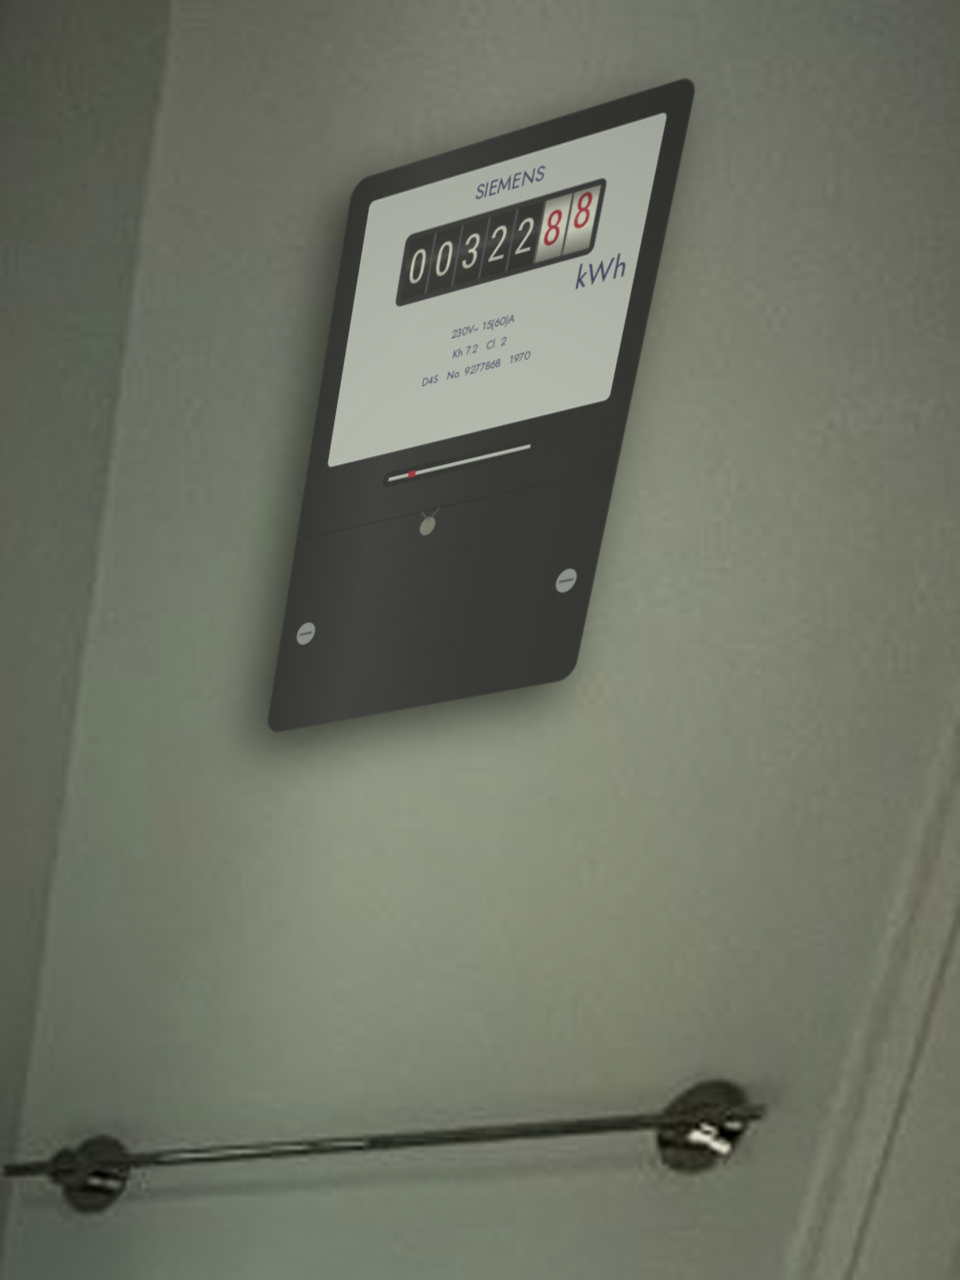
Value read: 322.88 kWh
